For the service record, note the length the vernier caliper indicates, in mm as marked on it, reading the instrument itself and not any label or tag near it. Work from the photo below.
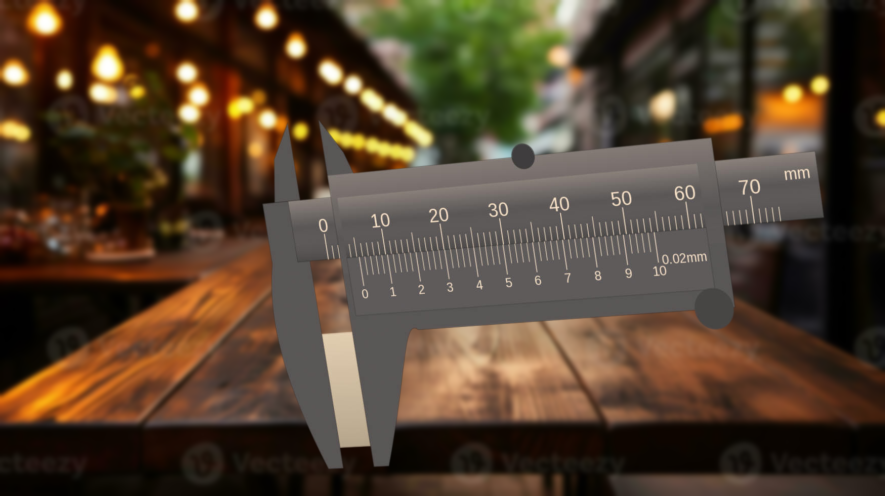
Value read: 5.4 mm
